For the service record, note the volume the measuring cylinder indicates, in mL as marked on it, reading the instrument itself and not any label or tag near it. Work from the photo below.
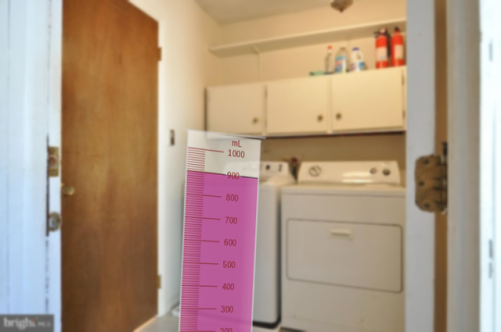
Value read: 900 mL
